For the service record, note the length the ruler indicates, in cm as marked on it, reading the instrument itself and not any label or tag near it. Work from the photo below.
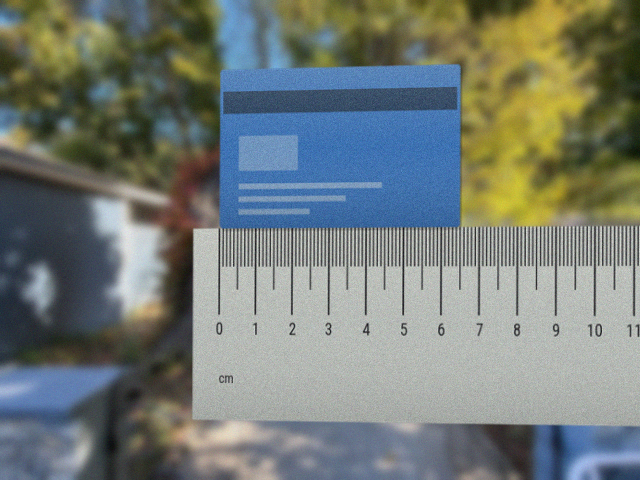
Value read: 6.5 cm
